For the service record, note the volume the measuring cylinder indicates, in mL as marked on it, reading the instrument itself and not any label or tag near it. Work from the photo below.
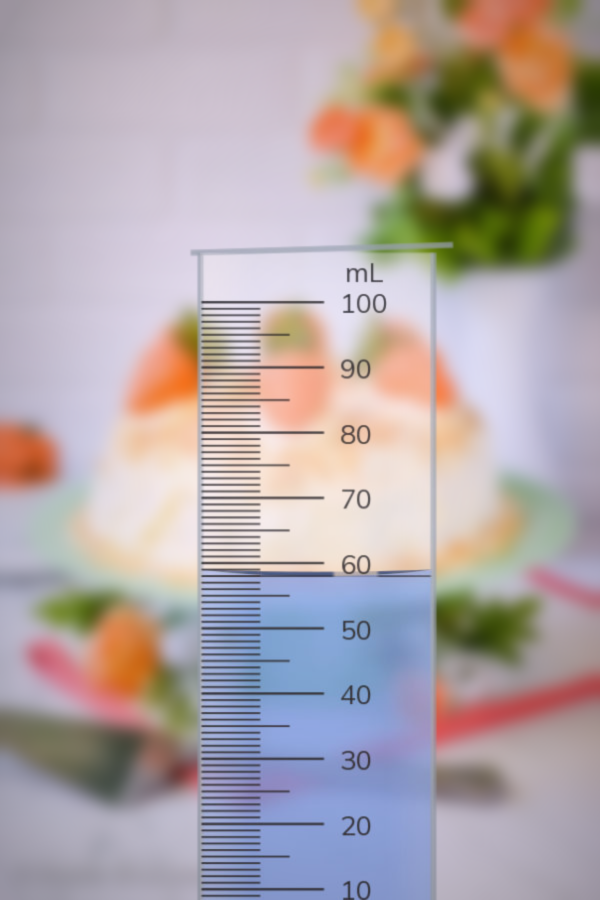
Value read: 58 mL
